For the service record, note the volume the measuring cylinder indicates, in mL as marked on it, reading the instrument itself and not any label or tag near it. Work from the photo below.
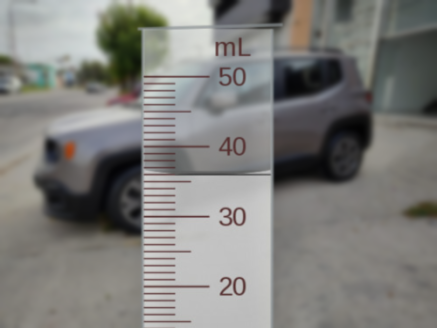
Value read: 36 mL
